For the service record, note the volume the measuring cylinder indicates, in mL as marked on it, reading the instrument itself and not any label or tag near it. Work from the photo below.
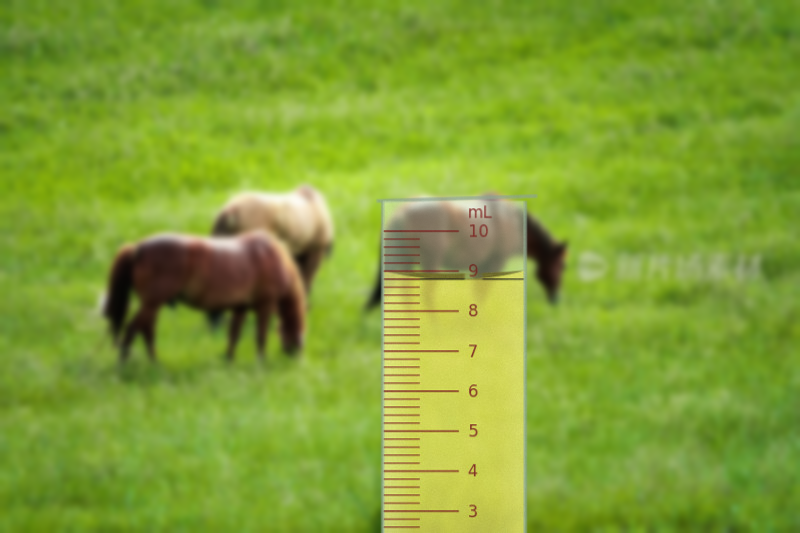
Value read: 8.8 mL
